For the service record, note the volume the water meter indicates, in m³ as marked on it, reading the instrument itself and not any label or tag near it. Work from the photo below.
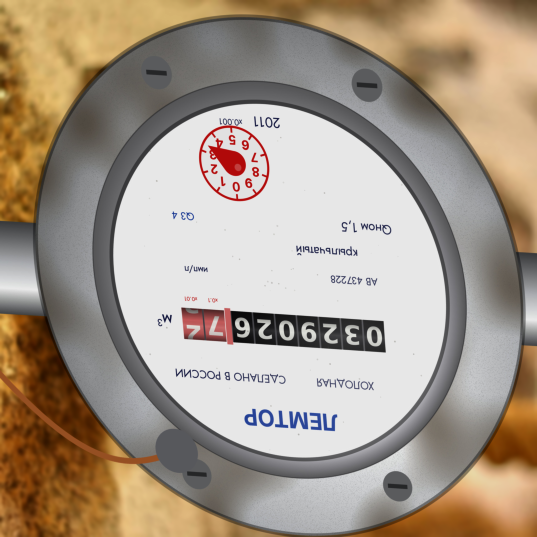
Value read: 329026.723 m³
